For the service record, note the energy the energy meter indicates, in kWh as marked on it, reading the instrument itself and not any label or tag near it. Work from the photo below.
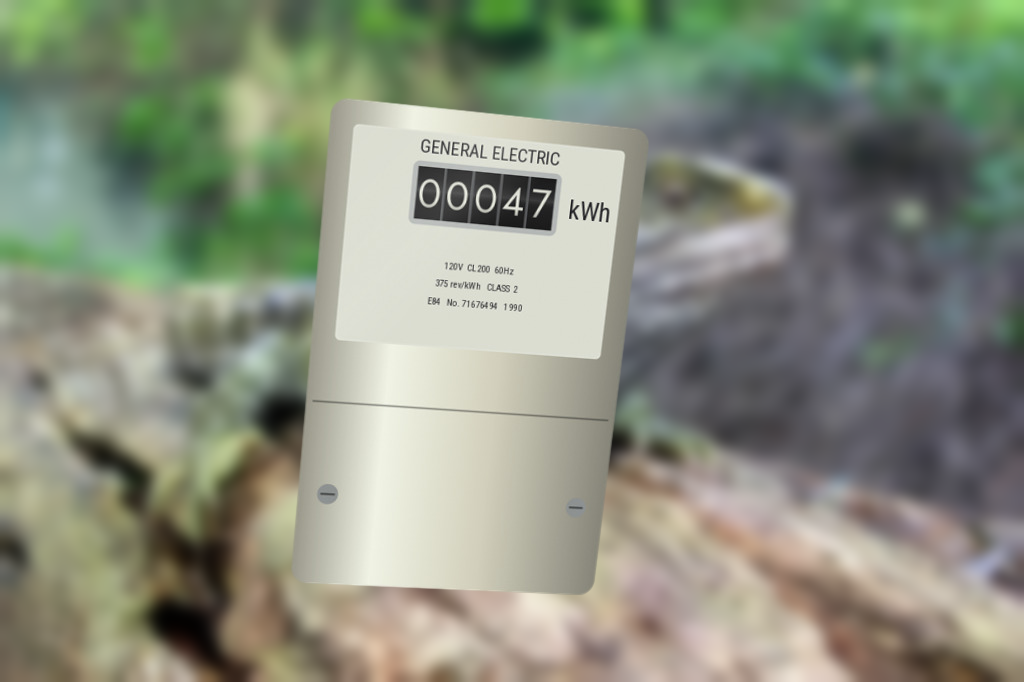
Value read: 47 kWh
